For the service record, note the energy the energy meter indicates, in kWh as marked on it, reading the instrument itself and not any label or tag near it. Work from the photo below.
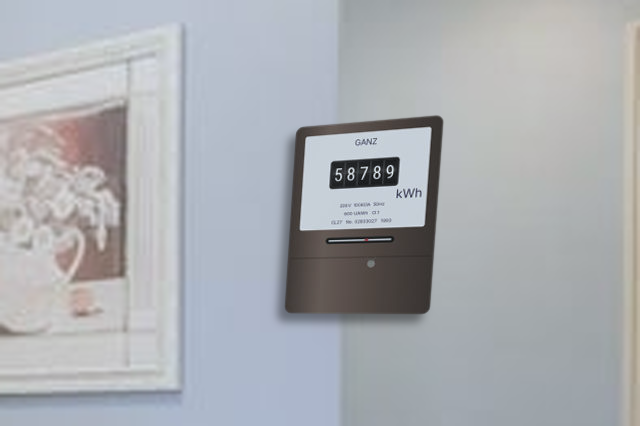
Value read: 58789 kWh
